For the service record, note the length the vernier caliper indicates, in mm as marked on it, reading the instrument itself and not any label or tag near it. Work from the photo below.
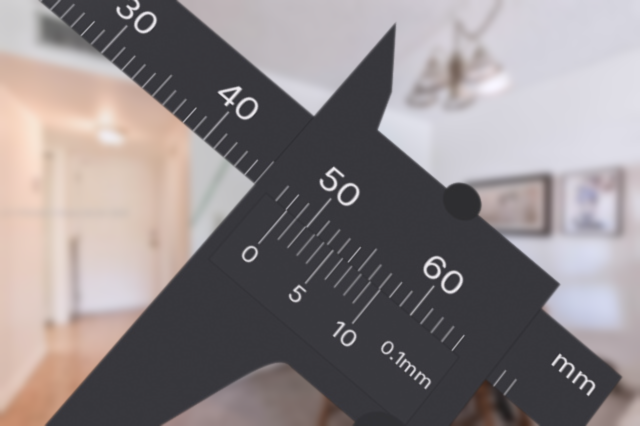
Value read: 48.1 mm
